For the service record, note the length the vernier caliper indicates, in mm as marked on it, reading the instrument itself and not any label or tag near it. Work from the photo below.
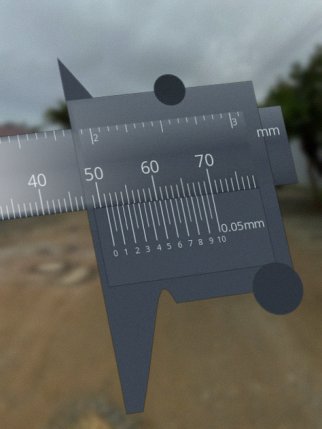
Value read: 51.0 mm
